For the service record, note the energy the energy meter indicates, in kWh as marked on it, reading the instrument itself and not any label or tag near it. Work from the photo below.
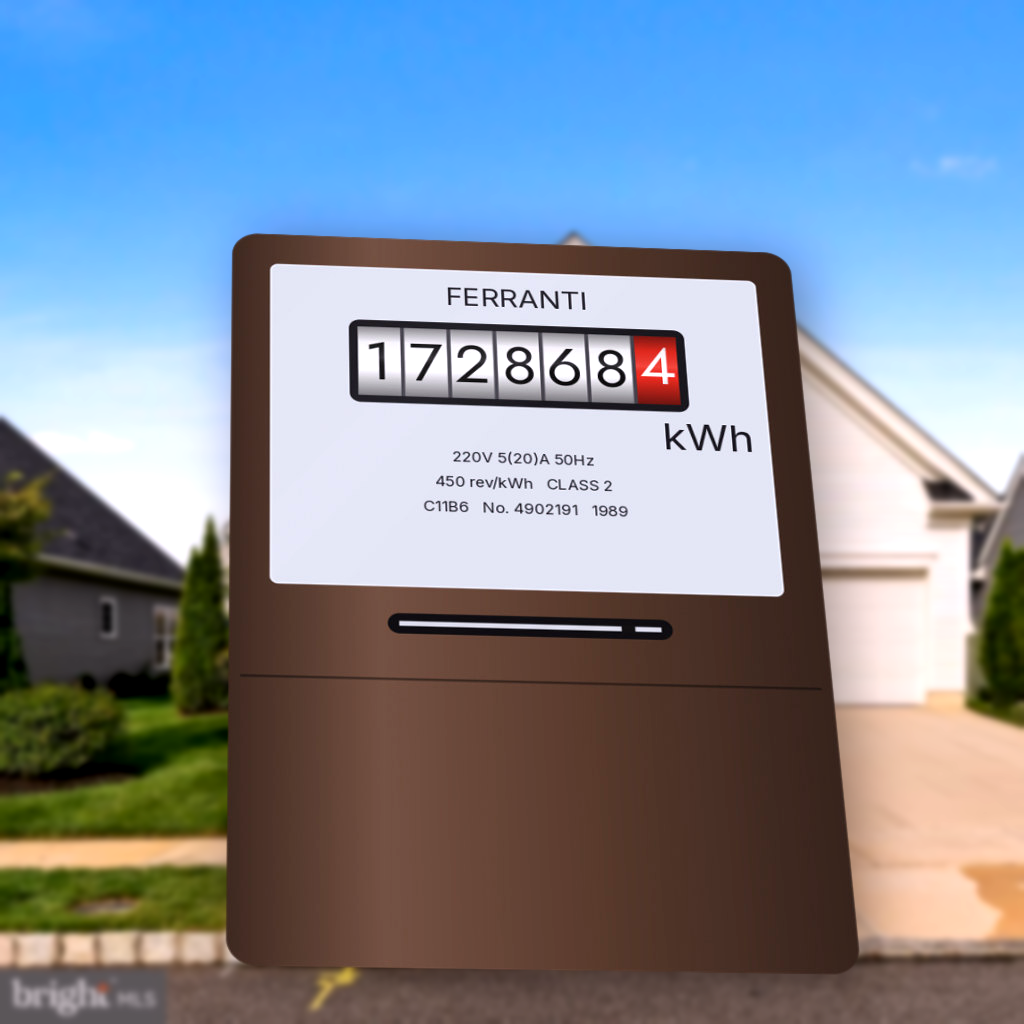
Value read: 172868.4 kWh
